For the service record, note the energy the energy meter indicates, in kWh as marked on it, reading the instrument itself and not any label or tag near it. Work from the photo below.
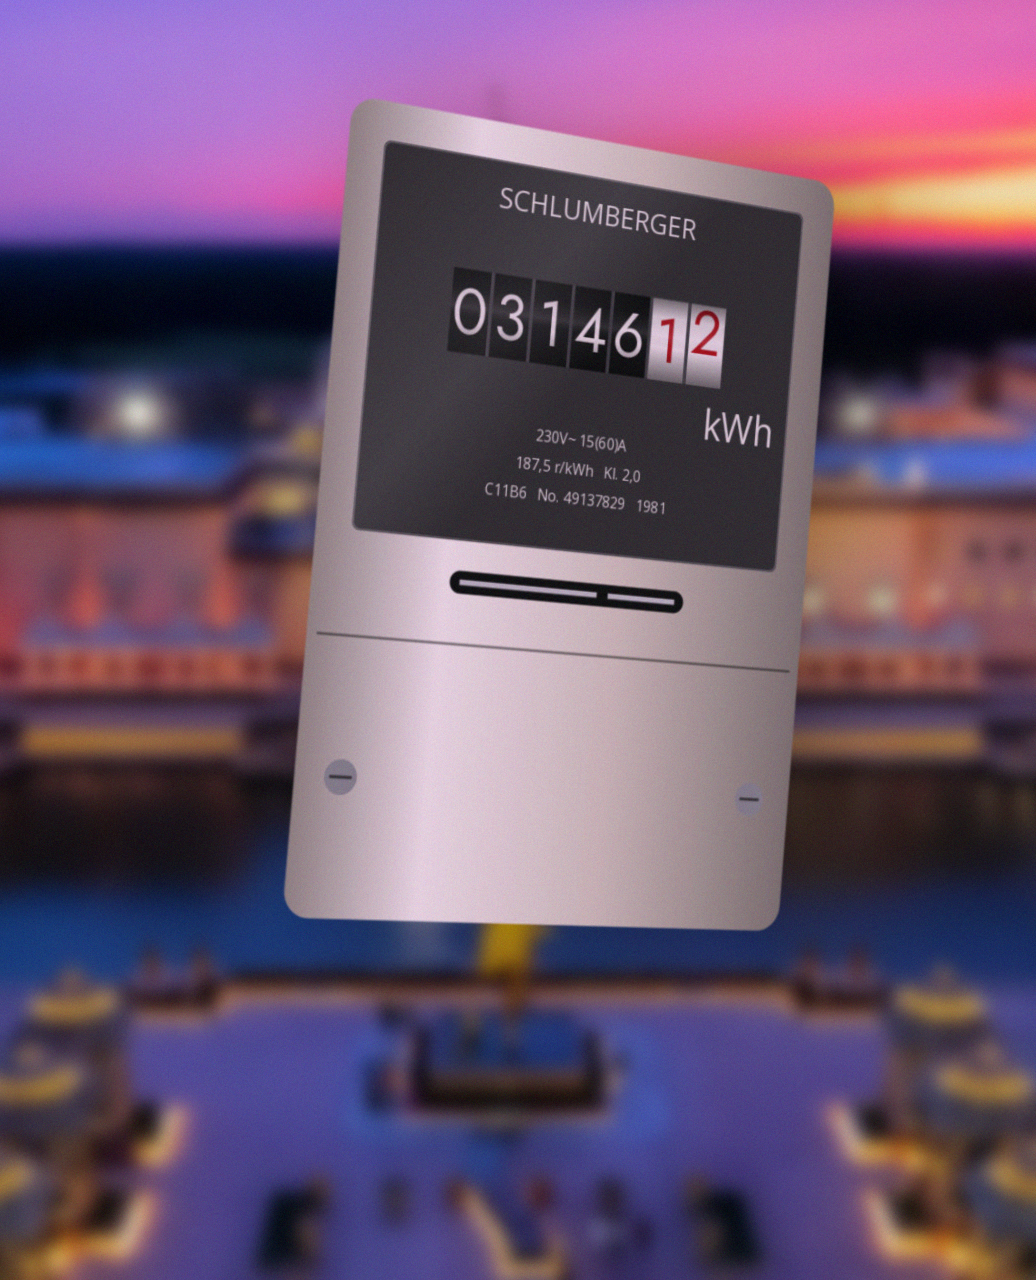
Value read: 3146.12 kWh
